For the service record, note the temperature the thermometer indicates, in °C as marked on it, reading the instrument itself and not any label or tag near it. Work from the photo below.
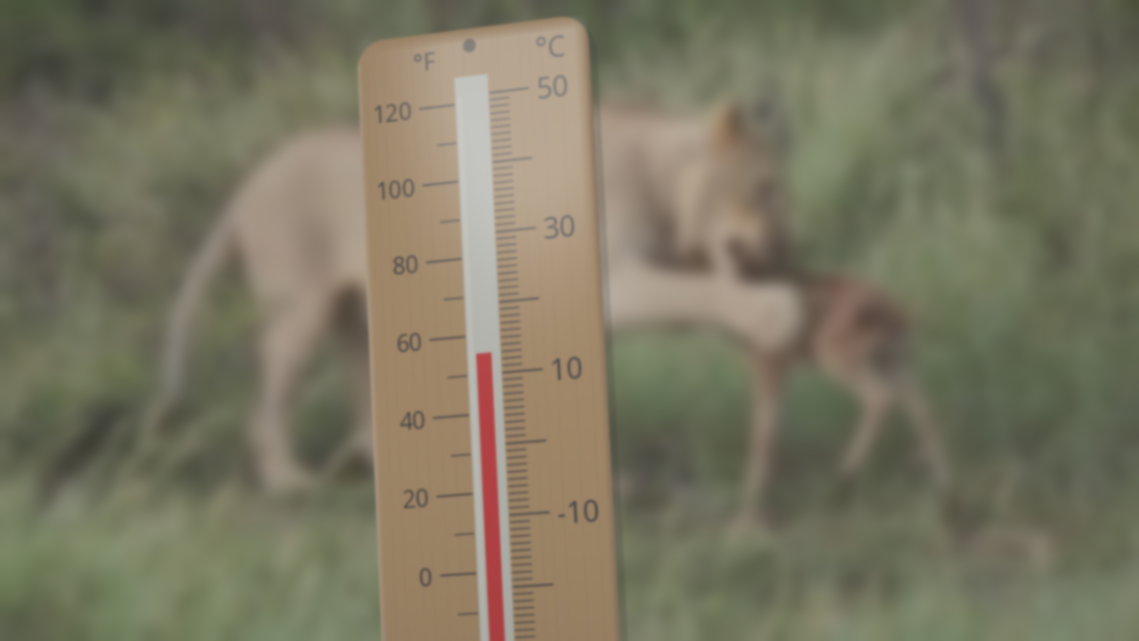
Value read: 13 °C
